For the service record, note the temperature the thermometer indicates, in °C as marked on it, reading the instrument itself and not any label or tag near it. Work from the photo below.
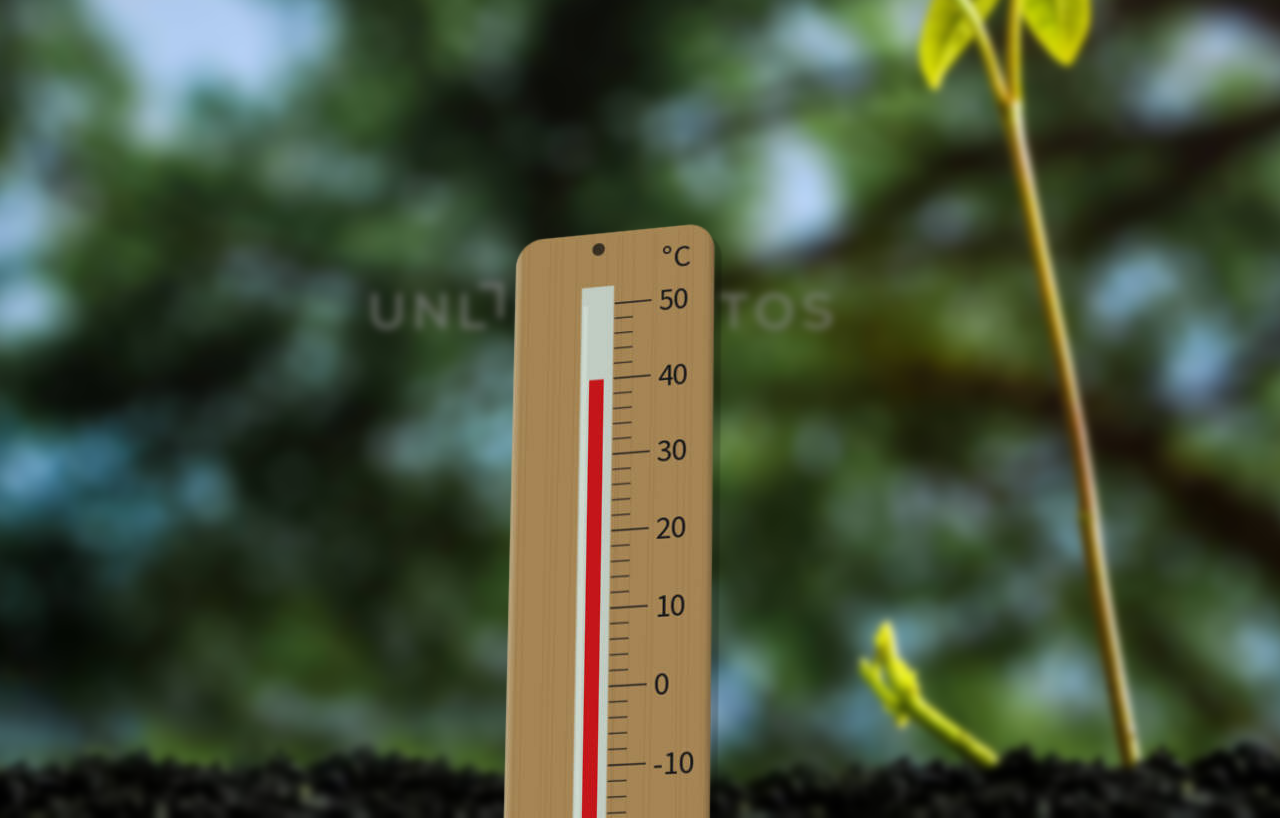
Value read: 40 °C
